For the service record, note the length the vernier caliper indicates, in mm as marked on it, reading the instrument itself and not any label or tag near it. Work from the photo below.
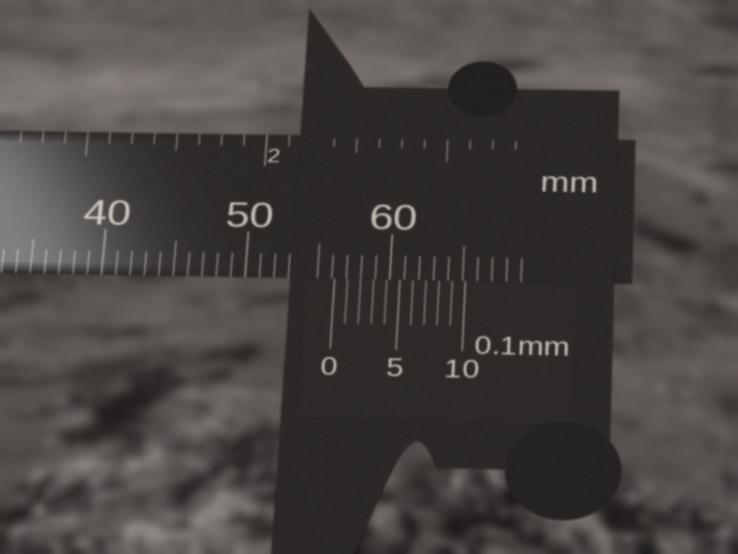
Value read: 56.2 mm
